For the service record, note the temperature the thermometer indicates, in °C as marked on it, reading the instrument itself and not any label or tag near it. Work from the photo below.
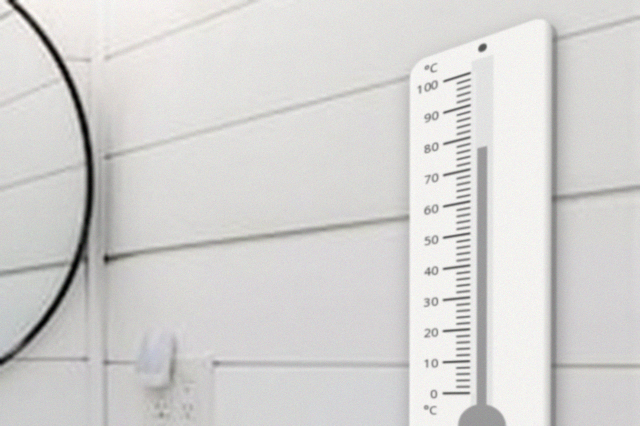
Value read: 76 °C
